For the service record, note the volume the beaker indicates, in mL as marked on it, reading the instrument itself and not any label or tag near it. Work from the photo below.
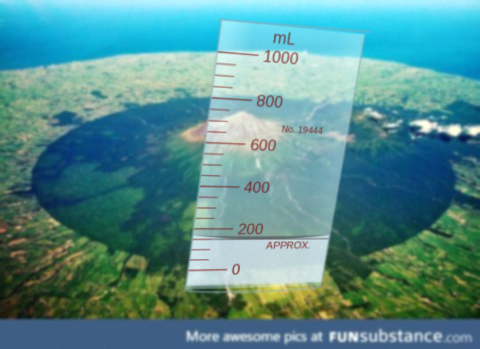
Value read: 150 mL
